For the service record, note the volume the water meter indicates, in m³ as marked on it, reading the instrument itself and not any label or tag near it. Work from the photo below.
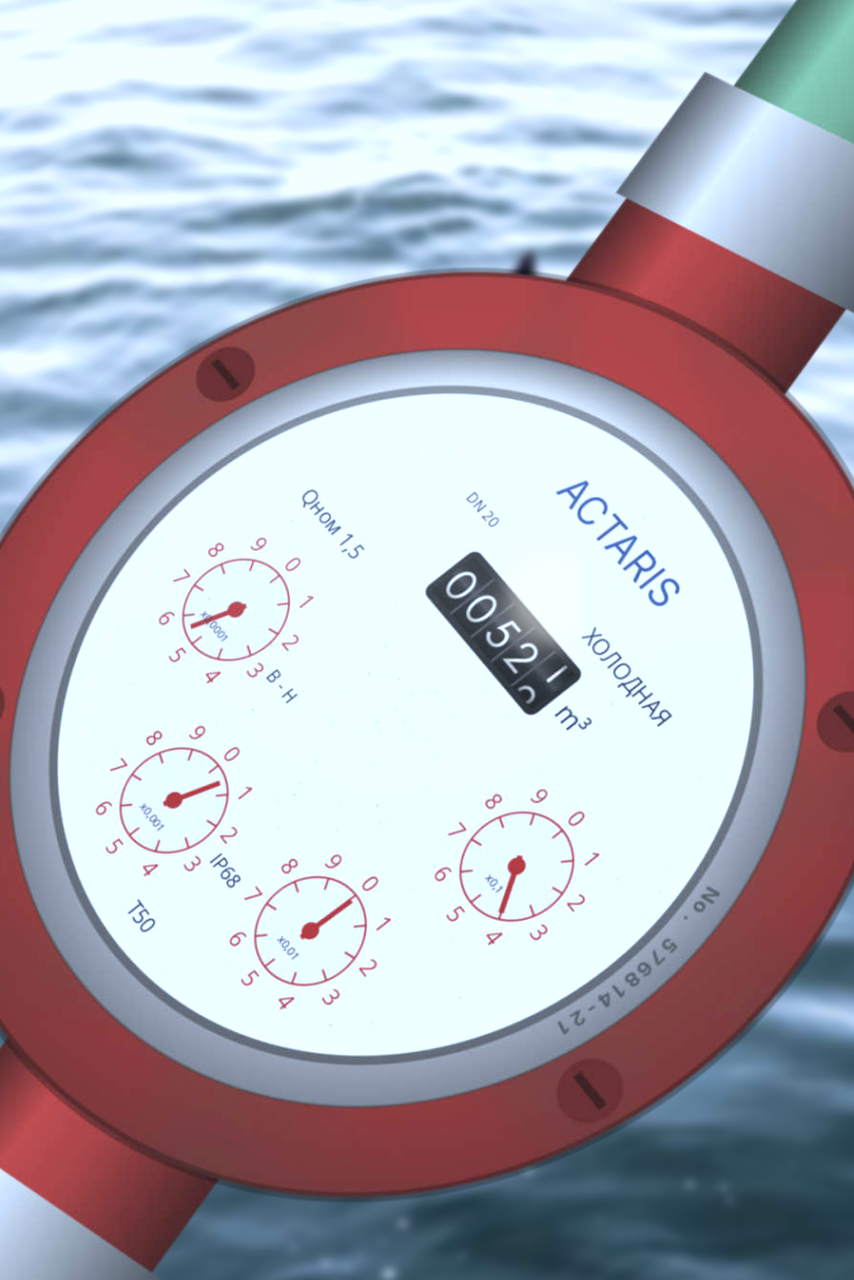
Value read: 521.4005 m³
